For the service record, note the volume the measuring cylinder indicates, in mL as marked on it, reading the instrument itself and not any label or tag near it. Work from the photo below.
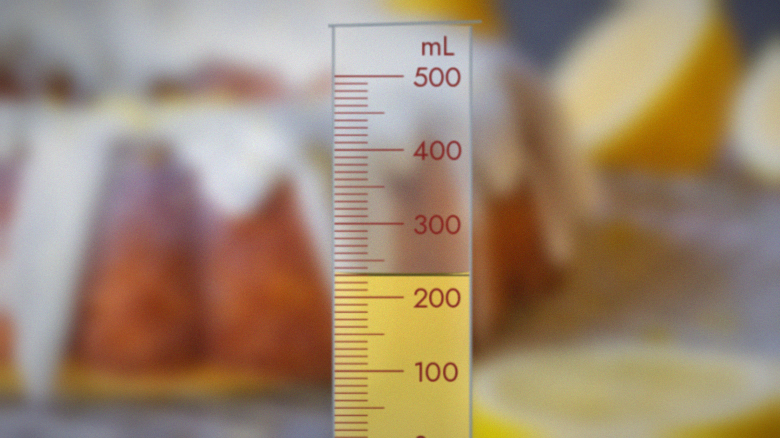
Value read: 230 mL
